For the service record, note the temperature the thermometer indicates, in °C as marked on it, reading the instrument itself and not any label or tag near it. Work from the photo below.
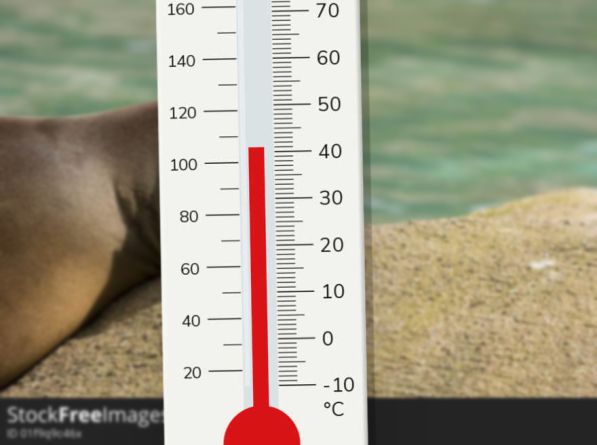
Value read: 41 °C
